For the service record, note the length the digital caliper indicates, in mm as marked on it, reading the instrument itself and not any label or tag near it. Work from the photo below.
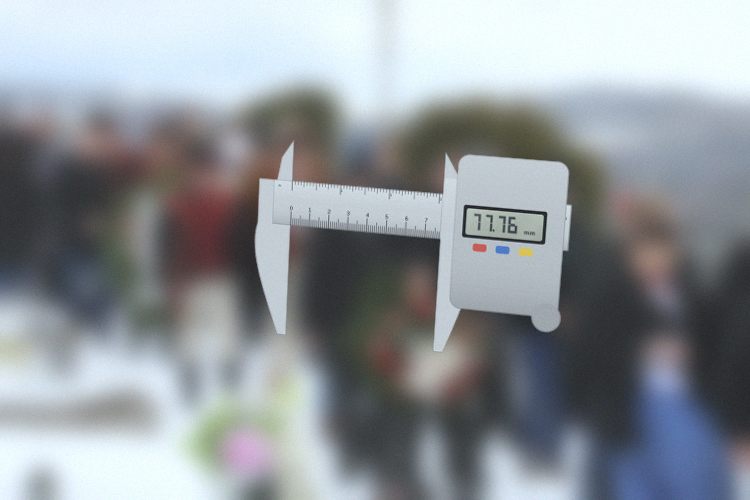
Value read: 77.76 mm
